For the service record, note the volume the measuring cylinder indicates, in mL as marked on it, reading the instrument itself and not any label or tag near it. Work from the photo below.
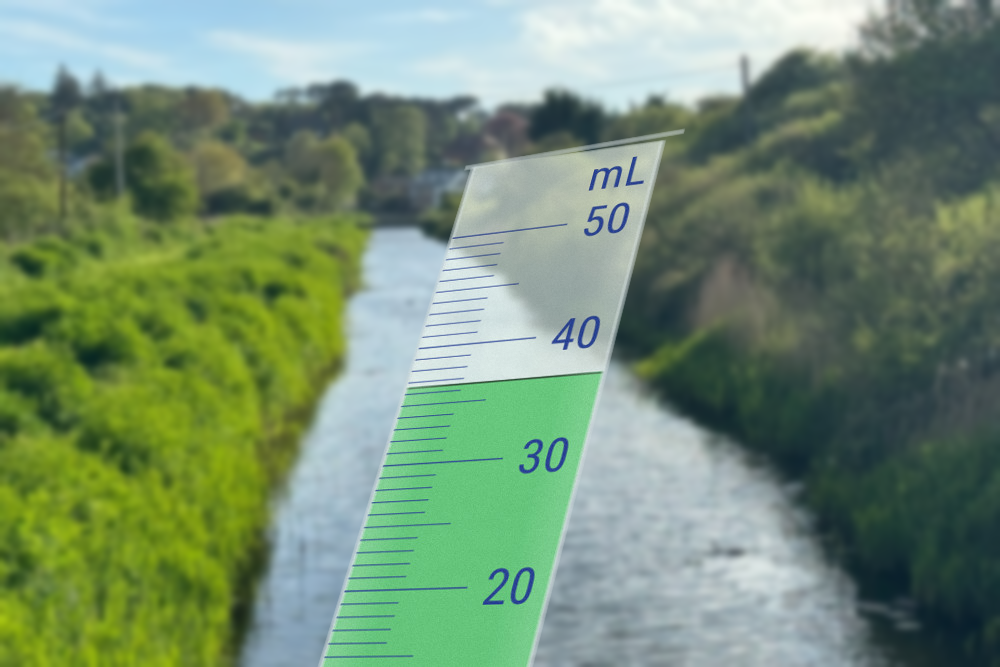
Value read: 36.5 mL
